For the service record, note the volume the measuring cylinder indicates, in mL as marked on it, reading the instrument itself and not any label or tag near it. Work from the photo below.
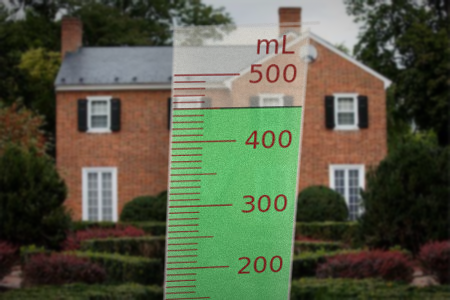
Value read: 450 mL
